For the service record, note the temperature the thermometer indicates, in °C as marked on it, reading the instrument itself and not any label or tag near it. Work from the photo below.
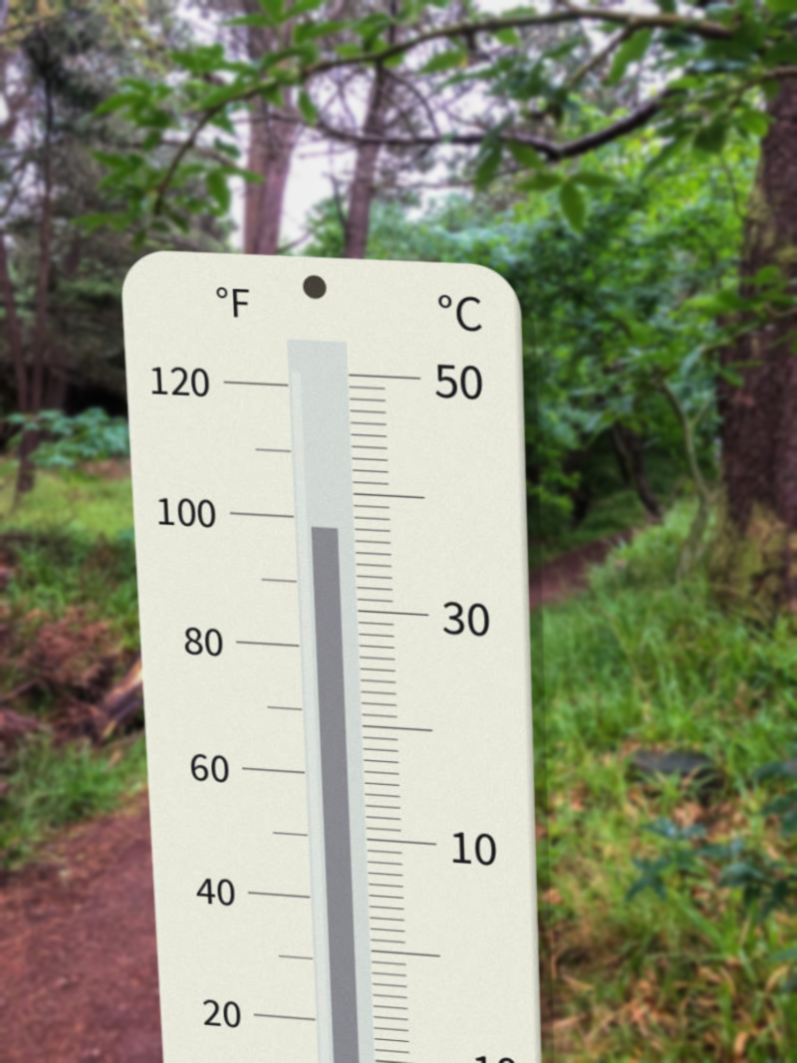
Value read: 37 °C
